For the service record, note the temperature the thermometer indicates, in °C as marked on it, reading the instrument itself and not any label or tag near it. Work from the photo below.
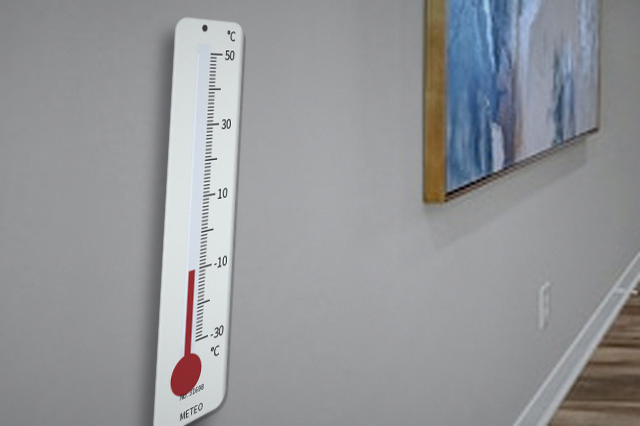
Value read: -10 °C
